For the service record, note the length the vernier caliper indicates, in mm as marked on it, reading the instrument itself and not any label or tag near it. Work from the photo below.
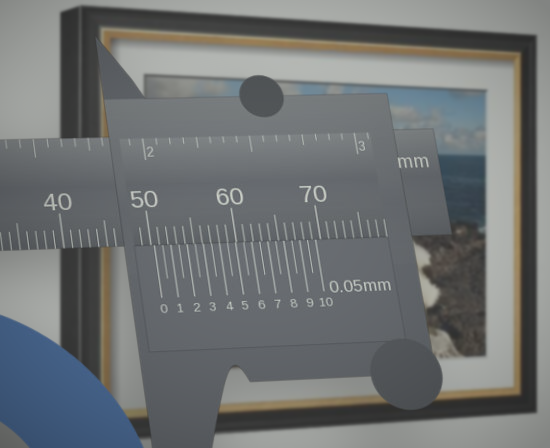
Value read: 50.4 mm
